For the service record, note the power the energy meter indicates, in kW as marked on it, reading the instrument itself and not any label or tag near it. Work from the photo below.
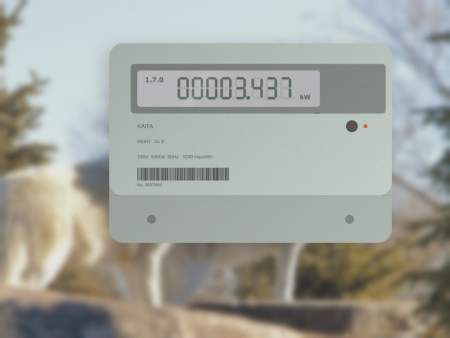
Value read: 3.437 kW
